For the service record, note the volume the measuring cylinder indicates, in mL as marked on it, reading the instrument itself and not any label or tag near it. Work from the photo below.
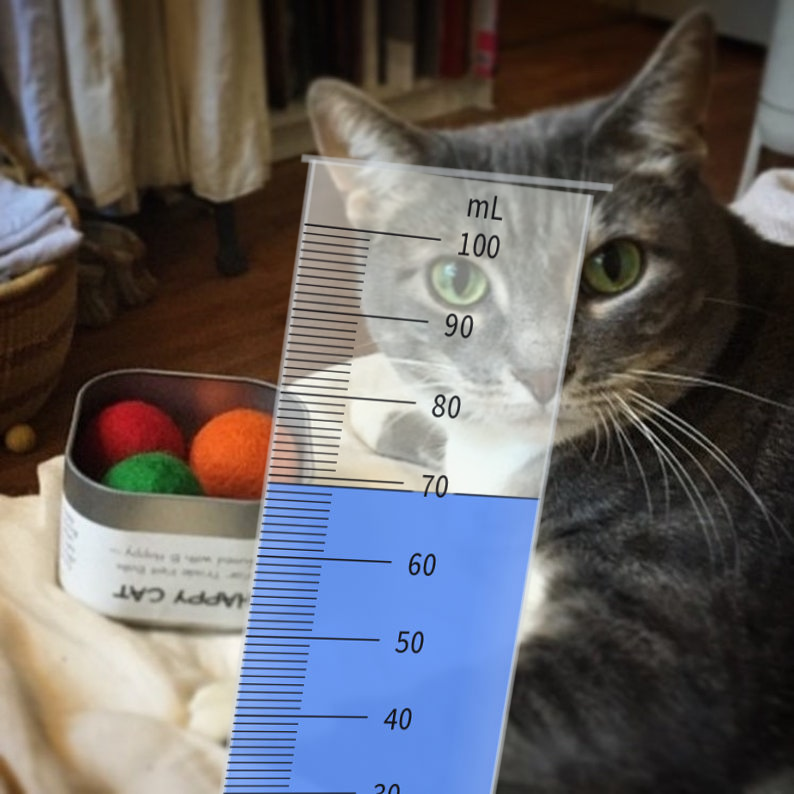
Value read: 69 mL
